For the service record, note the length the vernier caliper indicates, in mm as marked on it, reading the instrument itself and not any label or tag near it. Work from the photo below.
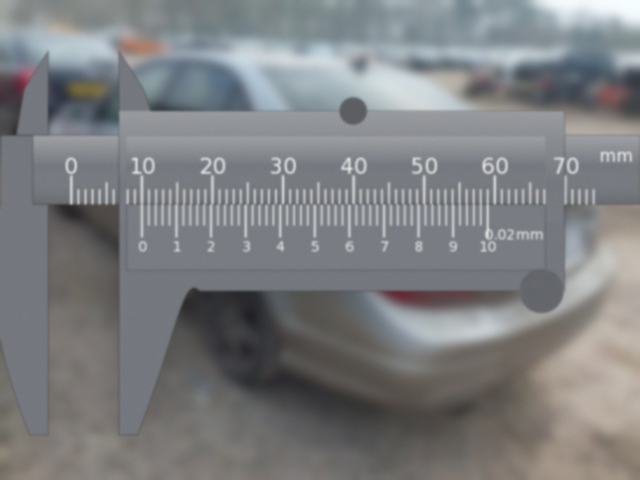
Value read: 10.0 mm
